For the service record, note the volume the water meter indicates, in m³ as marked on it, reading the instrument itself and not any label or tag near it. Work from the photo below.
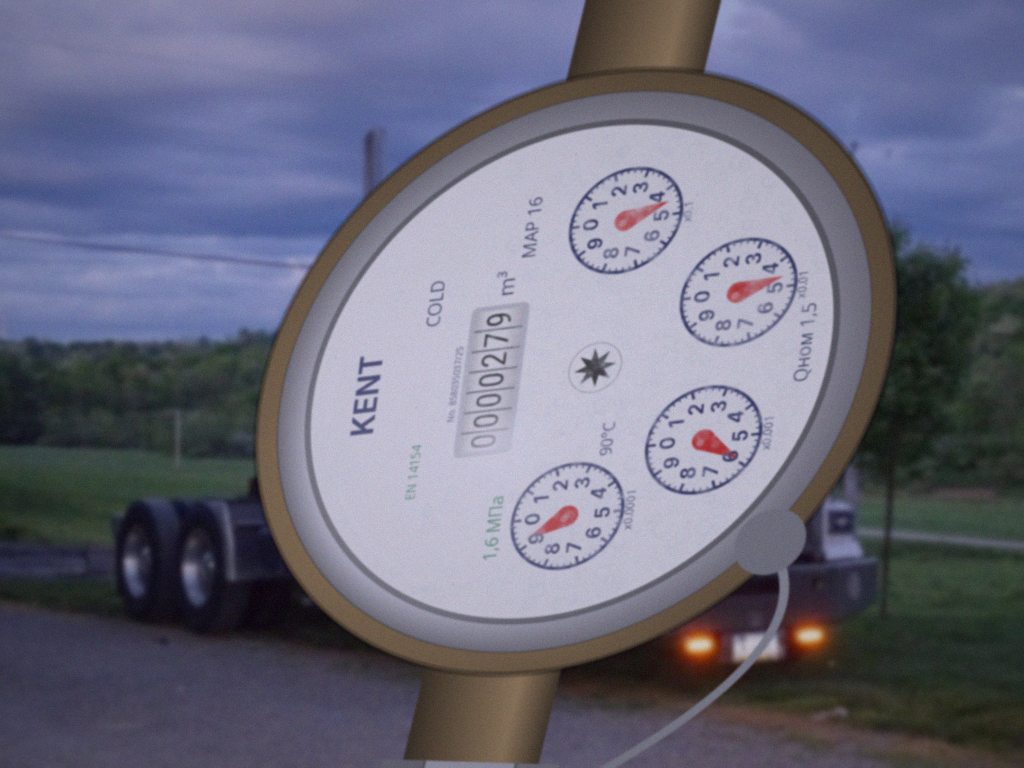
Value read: 279.4459 m³
